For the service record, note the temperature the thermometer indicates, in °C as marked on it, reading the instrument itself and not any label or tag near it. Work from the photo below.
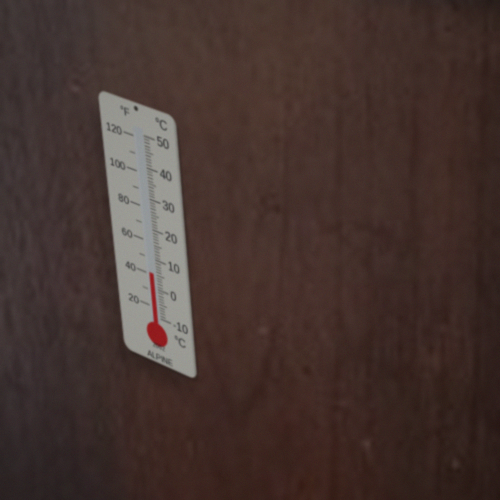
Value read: 5 °C
